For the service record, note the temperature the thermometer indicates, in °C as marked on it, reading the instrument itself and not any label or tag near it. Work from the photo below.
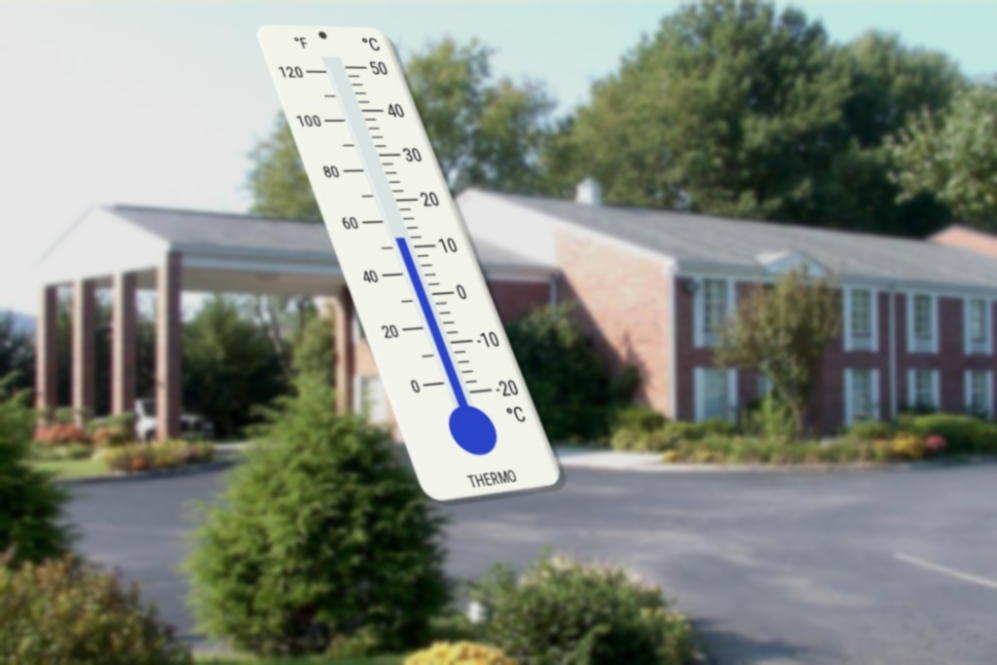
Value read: 12 °C
